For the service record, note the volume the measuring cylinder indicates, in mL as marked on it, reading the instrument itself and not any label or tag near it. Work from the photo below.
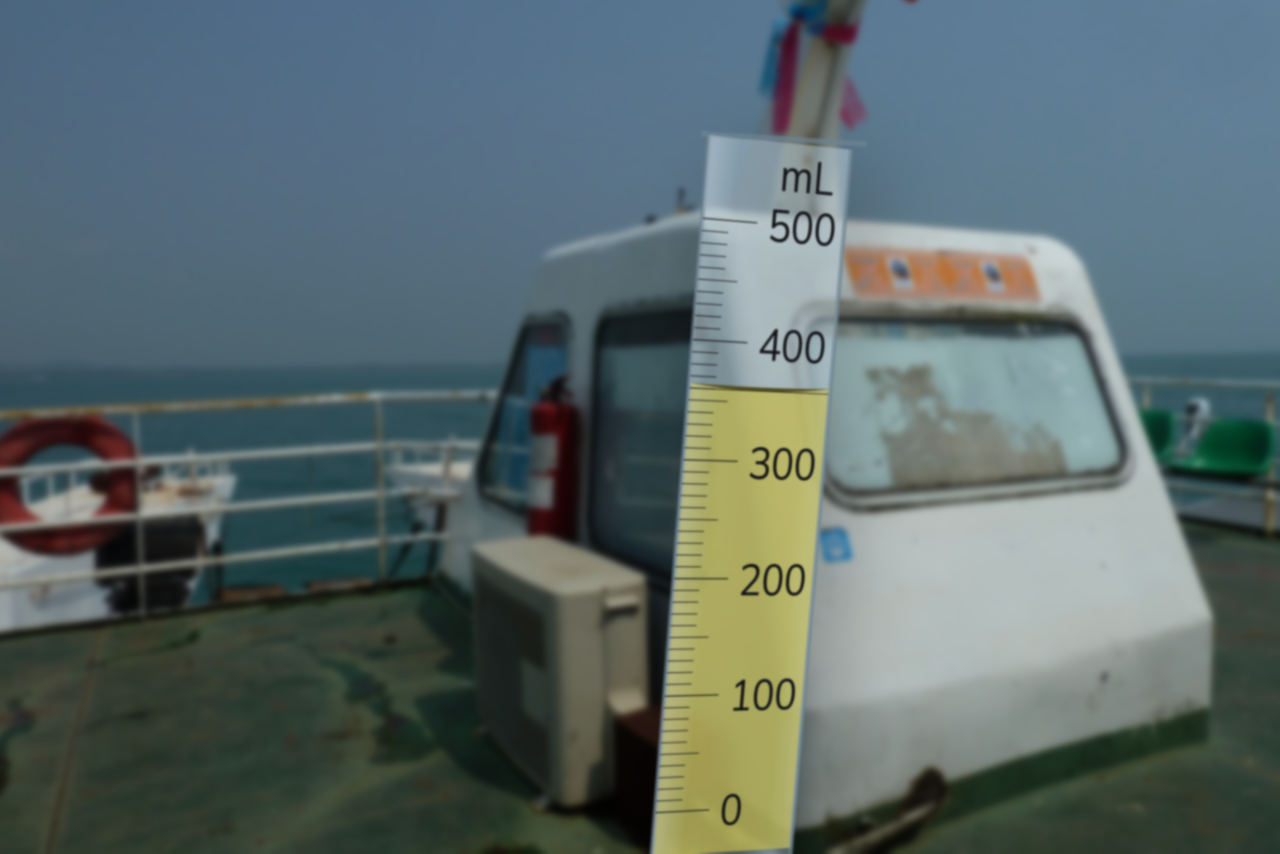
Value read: 360 mL
